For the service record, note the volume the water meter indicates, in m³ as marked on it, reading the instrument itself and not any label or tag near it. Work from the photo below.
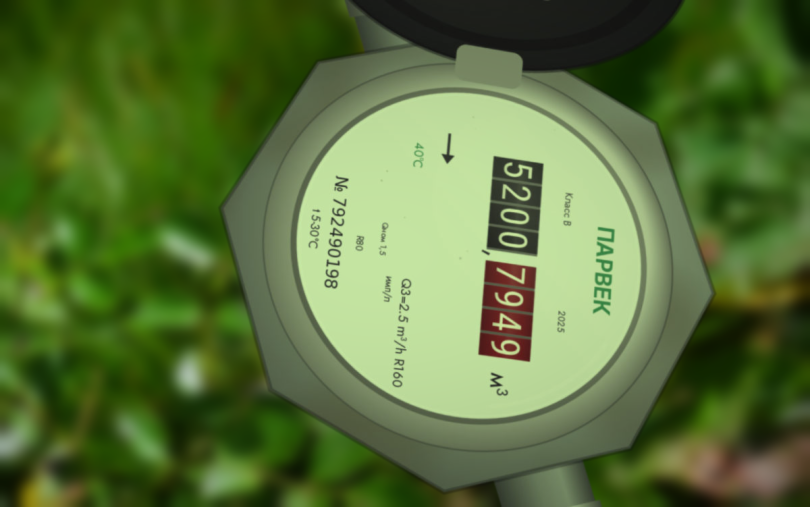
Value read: 5200.7949 m³
